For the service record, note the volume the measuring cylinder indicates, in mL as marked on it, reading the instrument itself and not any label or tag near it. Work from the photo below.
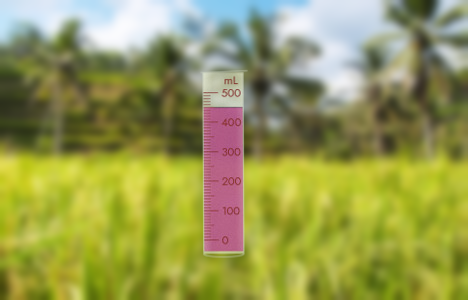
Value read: 450 mL
